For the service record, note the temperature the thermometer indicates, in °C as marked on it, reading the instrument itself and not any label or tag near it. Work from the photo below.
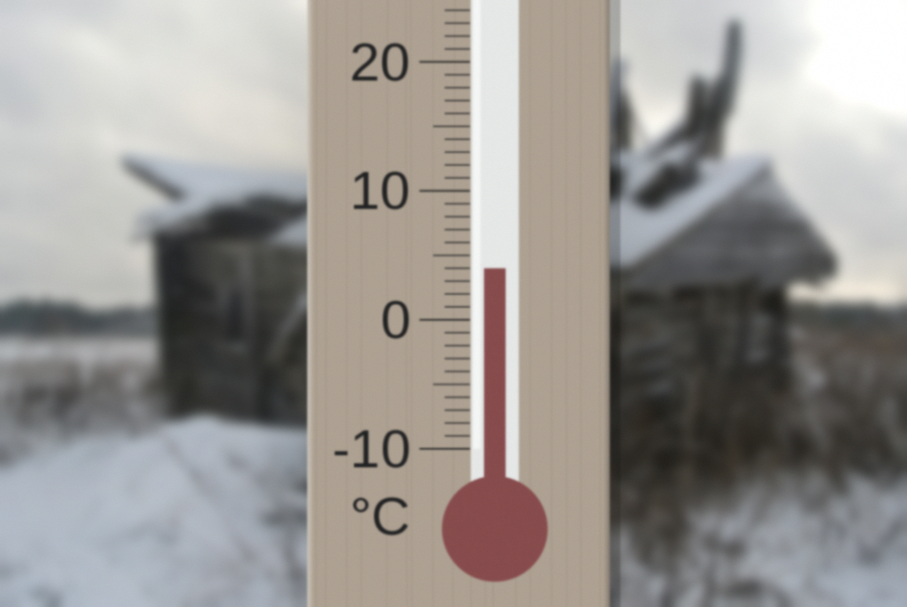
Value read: 4 °C
